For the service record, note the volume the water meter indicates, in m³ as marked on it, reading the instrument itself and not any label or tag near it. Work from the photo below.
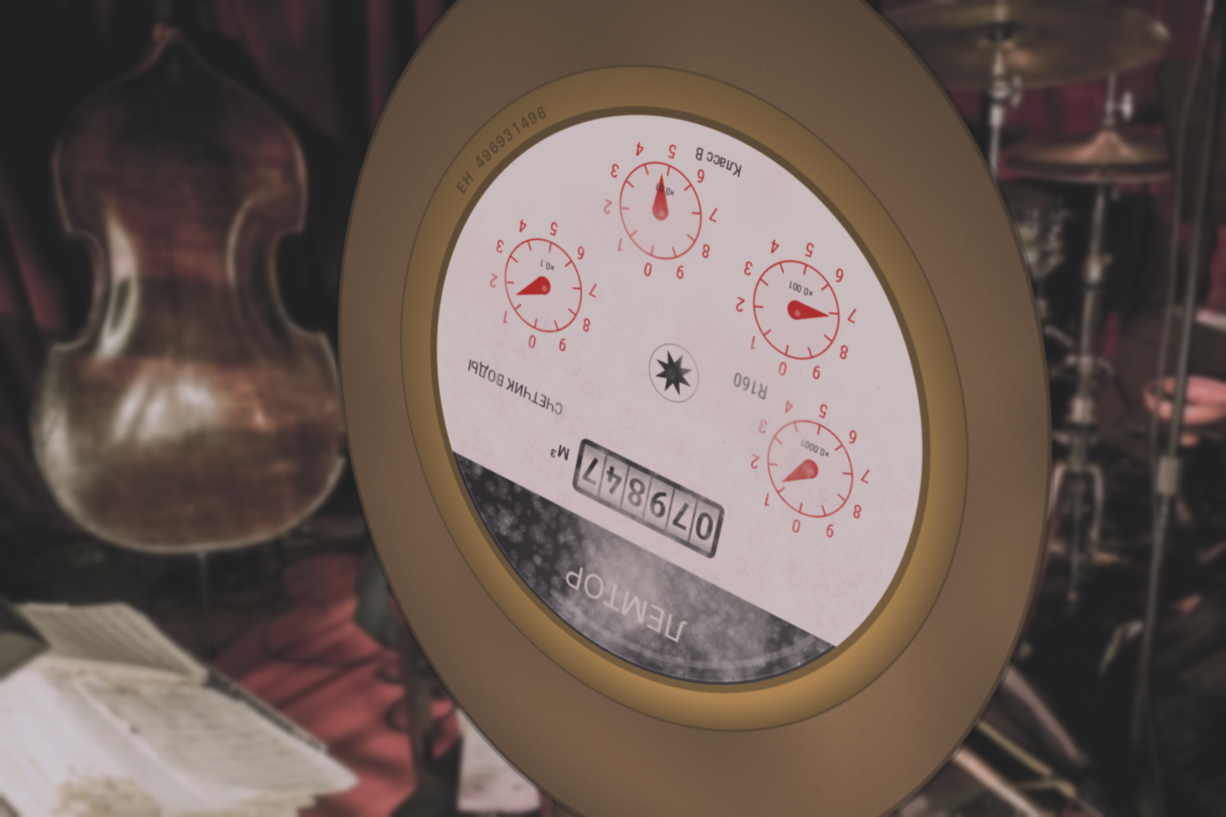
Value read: 79847.1471 m³
